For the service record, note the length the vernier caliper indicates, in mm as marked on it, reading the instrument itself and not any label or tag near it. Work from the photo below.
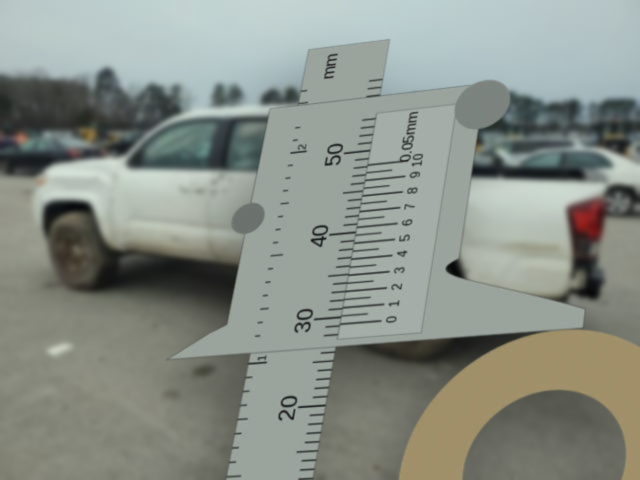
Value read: 29.2 mm
